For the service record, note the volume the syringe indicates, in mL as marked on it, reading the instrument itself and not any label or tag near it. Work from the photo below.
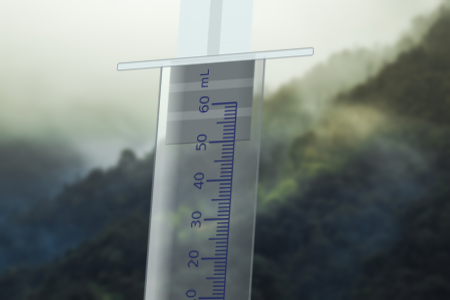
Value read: 50 mL
